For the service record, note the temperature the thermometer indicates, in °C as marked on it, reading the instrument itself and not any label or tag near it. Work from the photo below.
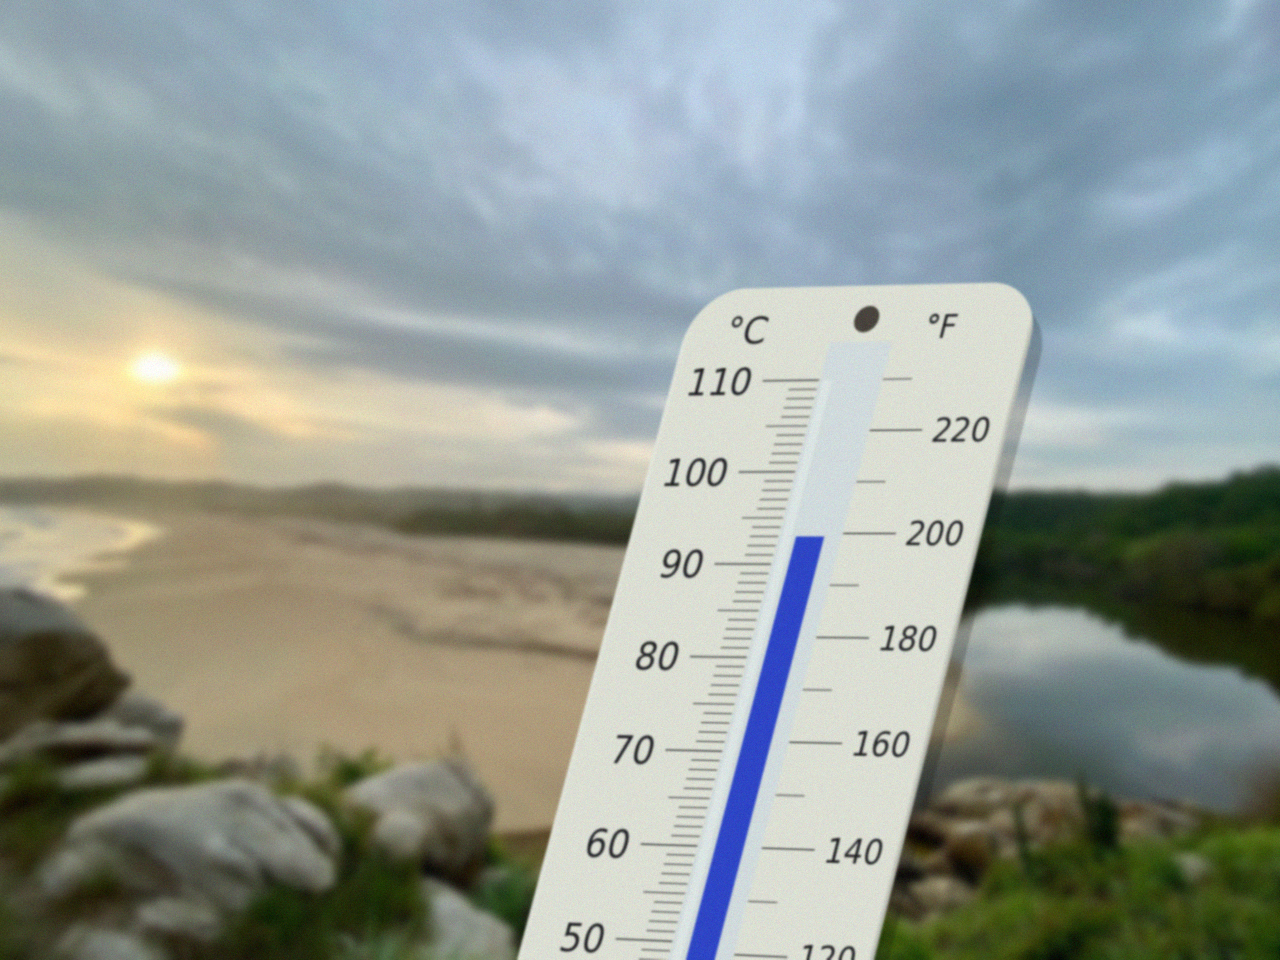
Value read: 93 °C
